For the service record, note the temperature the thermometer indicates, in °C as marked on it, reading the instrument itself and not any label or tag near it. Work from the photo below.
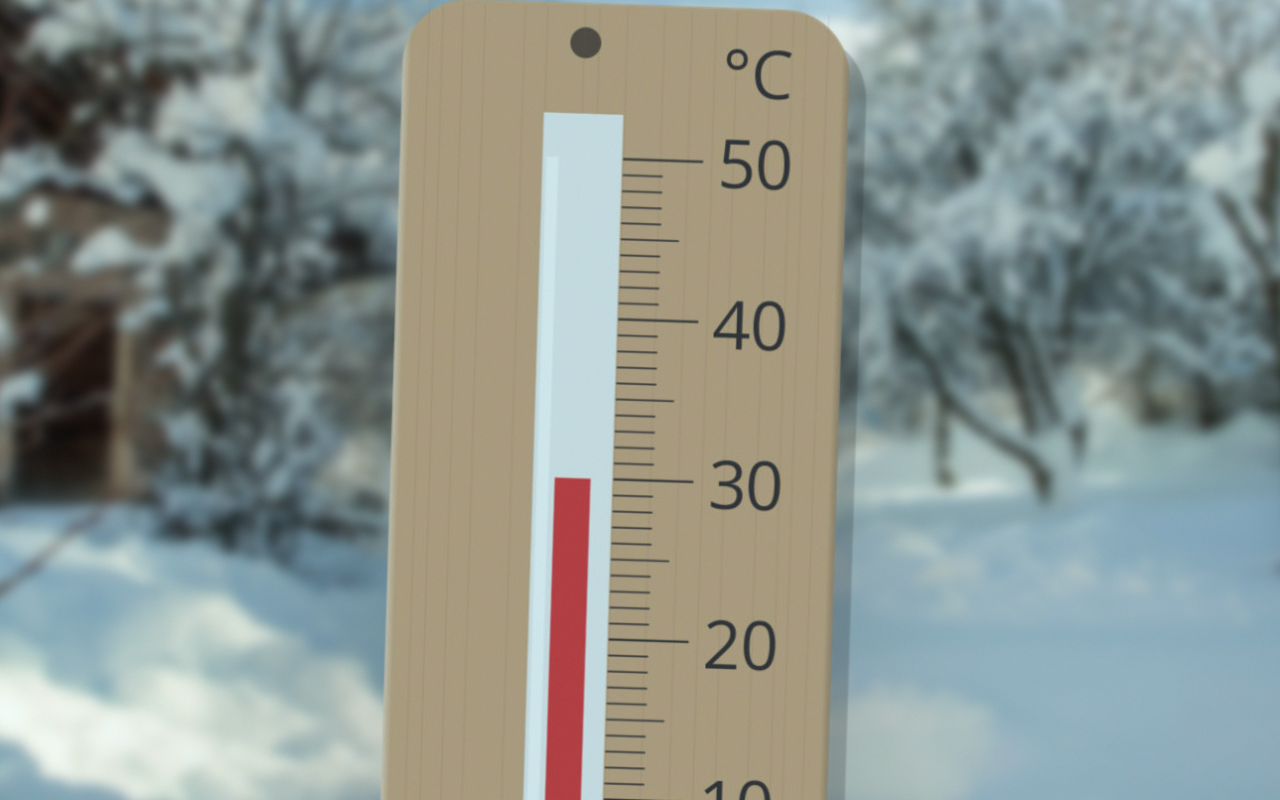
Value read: 30 °C
